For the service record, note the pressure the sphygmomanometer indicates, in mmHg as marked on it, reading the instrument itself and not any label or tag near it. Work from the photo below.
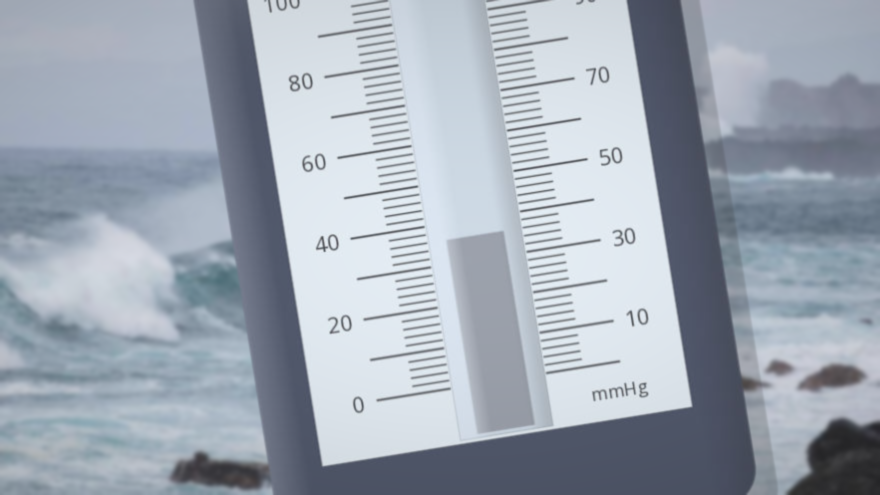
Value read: 36 mmHg
